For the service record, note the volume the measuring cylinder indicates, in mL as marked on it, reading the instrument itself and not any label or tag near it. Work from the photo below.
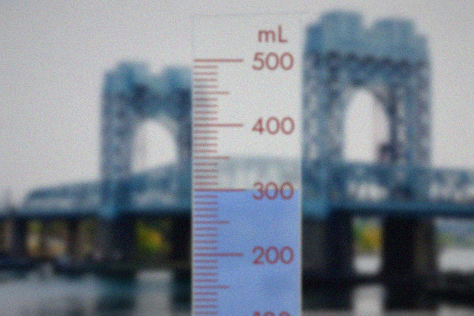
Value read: 300 mL
